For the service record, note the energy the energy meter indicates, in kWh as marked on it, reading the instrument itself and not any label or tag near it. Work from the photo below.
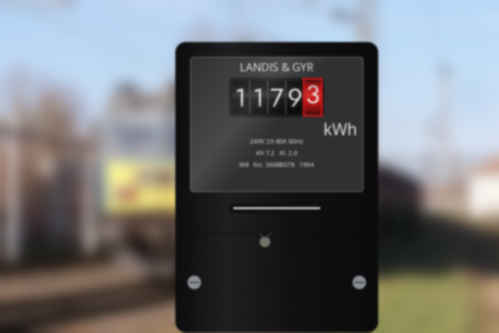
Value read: 1179.3 kWh
